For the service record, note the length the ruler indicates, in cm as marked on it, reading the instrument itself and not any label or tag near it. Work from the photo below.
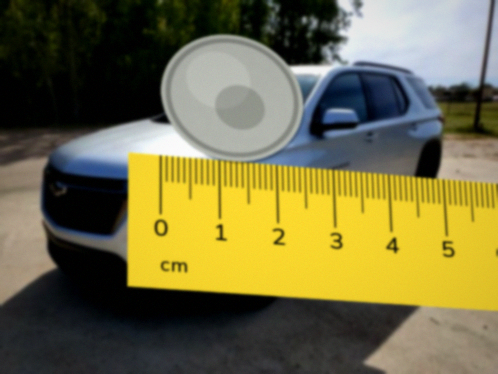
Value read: 2.5 cm
